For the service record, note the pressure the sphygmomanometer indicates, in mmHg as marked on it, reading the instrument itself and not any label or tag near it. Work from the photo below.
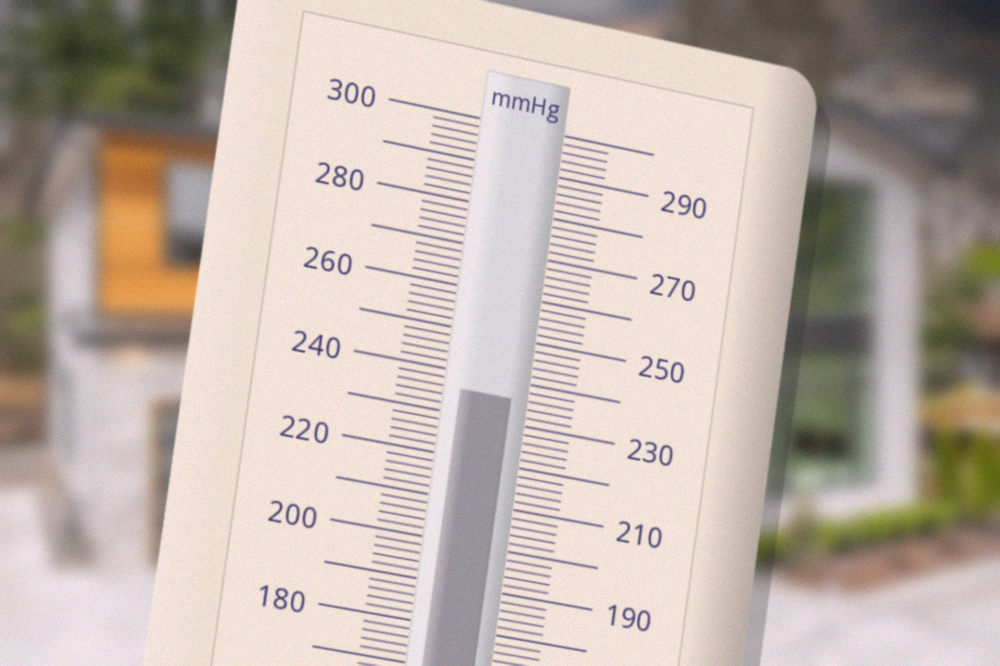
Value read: 236 mmHg
